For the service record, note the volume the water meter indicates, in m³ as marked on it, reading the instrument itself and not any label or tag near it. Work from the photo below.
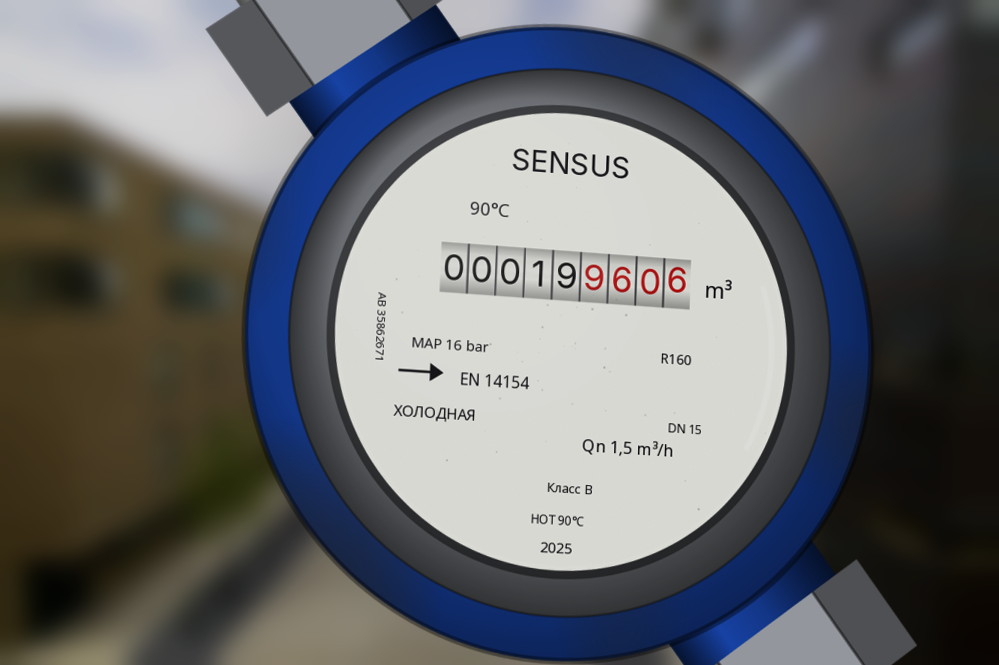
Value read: 19.9606 m³
